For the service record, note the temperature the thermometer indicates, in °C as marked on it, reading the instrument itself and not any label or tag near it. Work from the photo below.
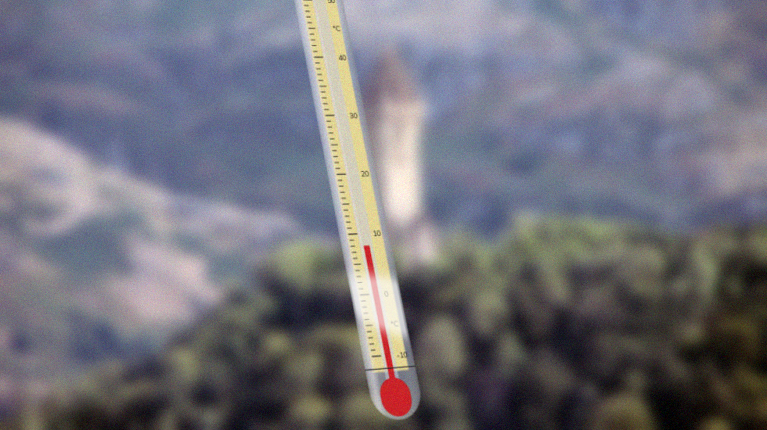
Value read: 8 °C
